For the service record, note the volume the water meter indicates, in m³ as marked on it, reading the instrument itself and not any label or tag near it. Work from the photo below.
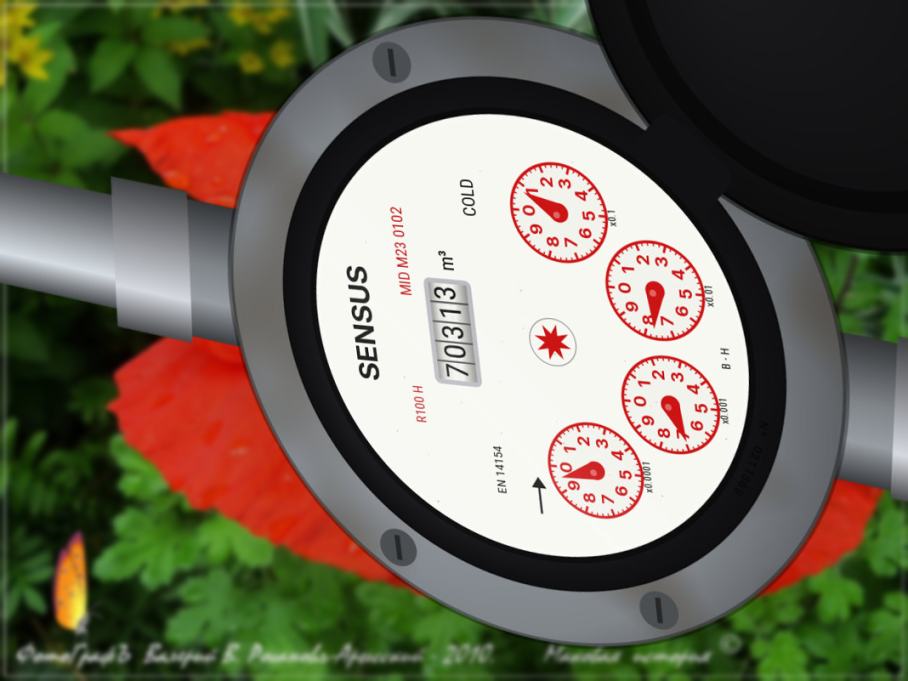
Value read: 70313.0769 m³
